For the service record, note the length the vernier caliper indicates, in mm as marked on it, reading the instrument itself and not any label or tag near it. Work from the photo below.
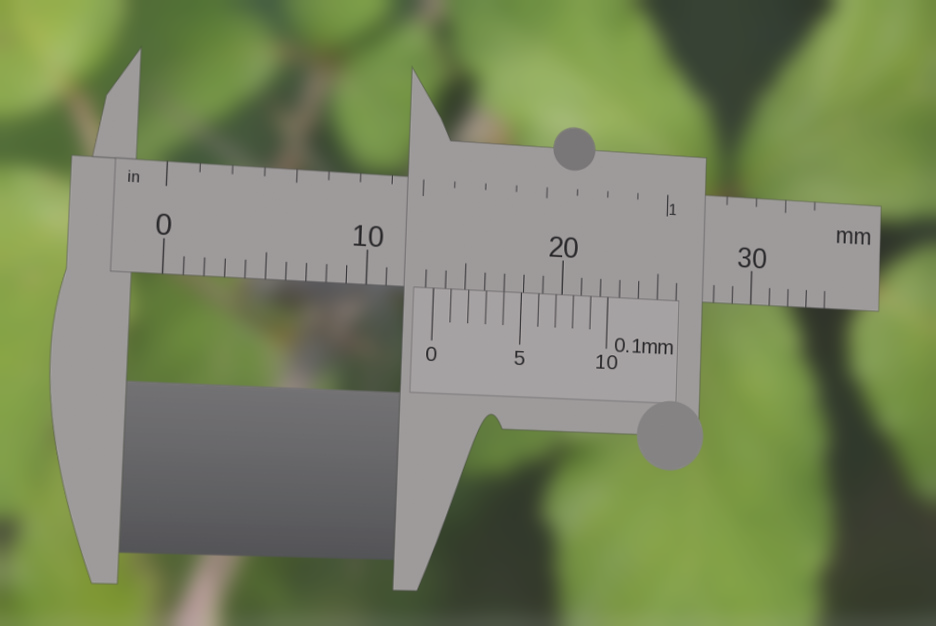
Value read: 13.4 mm
